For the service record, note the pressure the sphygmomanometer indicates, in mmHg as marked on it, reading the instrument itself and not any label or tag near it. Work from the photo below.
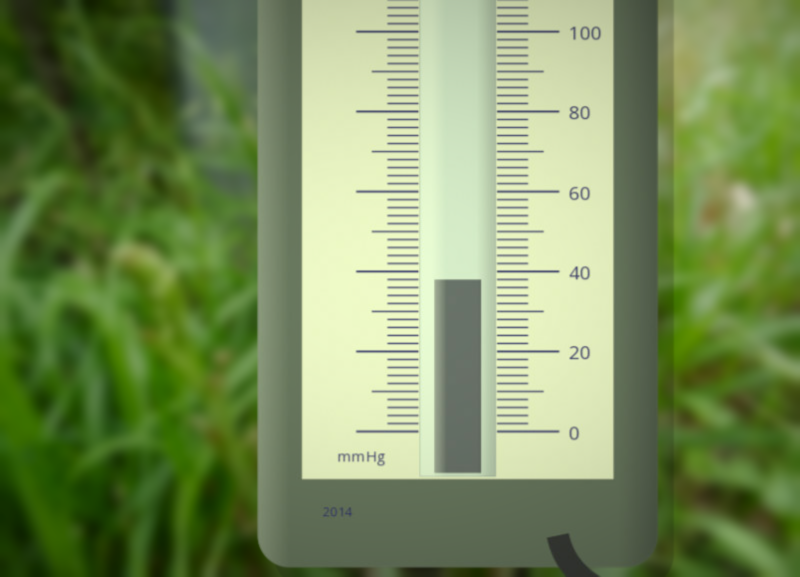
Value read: 38 mmHg
